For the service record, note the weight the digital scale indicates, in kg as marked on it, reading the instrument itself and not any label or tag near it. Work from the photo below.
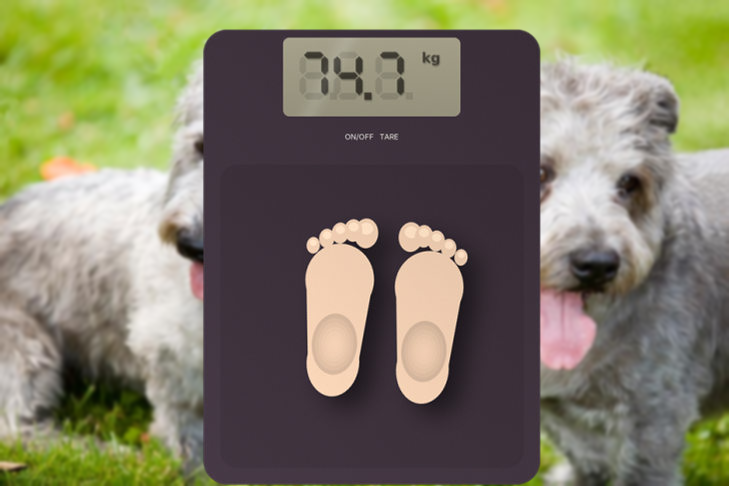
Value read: 74.7 kg
